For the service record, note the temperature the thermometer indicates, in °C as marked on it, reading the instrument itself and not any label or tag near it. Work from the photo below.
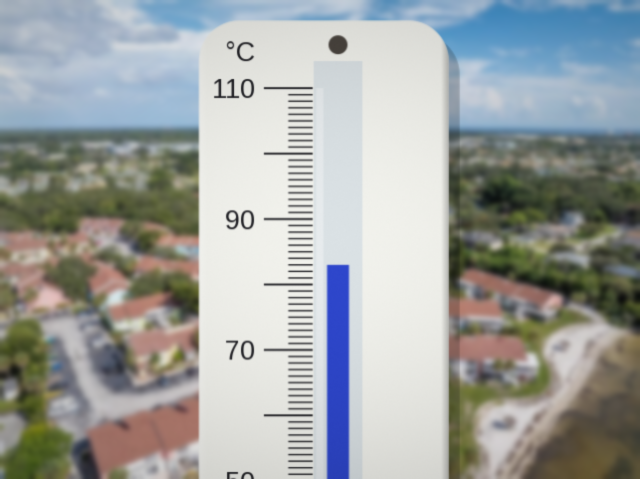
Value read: 83 °C
